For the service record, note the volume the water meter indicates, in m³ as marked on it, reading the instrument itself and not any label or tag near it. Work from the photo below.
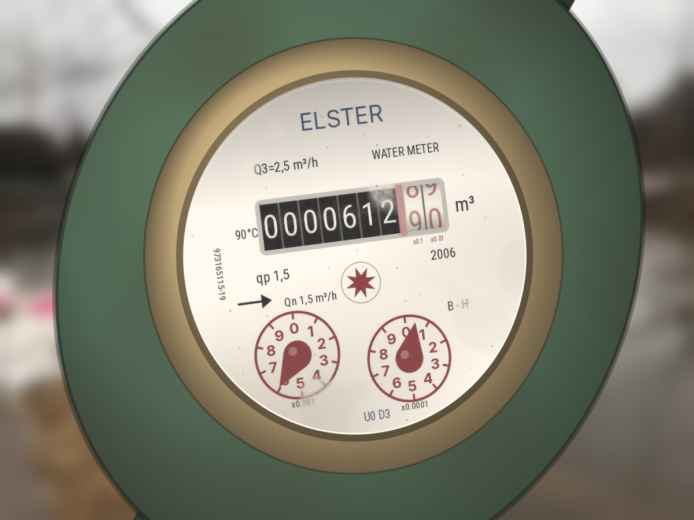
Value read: 612.8960 m³
